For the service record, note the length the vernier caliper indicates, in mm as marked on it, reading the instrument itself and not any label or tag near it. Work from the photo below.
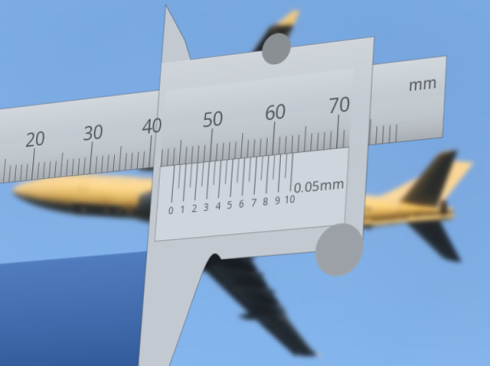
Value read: 44.2 mm
